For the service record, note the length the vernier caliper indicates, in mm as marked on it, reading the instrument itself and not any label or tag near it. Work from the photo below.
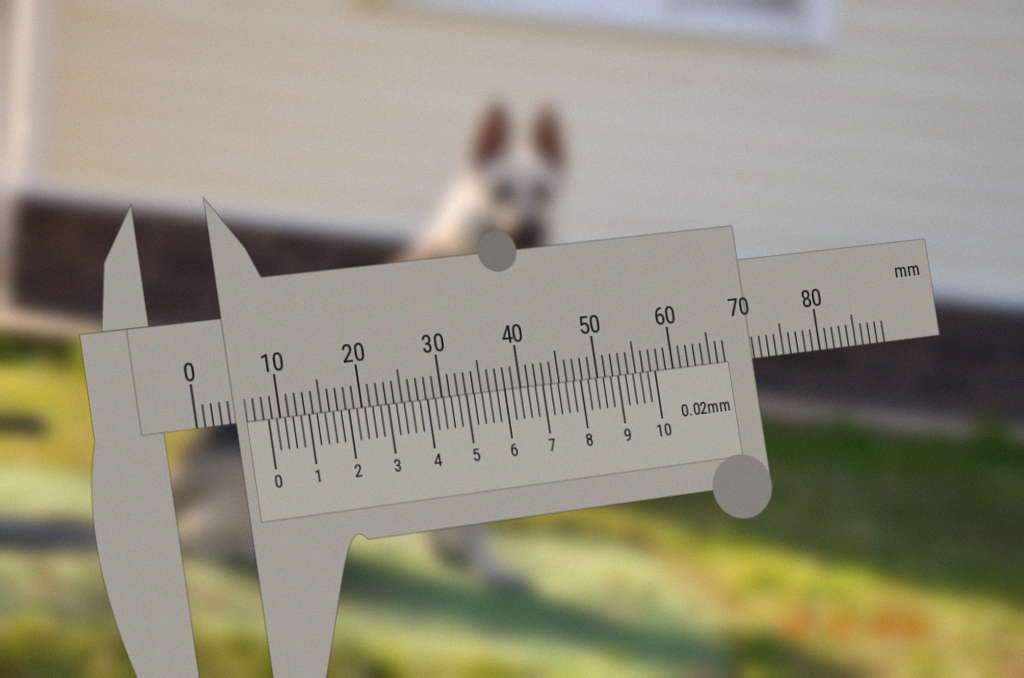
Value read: 8.6 mm
